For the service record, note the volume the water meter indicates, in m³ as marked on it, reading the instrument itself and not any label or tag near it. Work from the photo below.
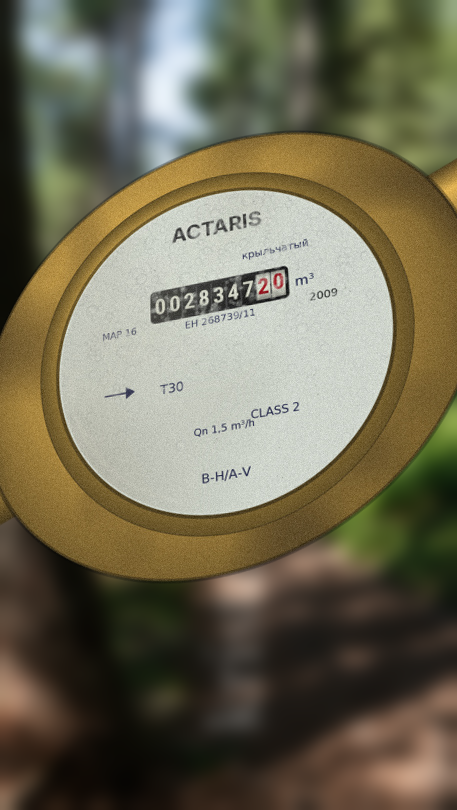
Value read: 28347.20 m³
